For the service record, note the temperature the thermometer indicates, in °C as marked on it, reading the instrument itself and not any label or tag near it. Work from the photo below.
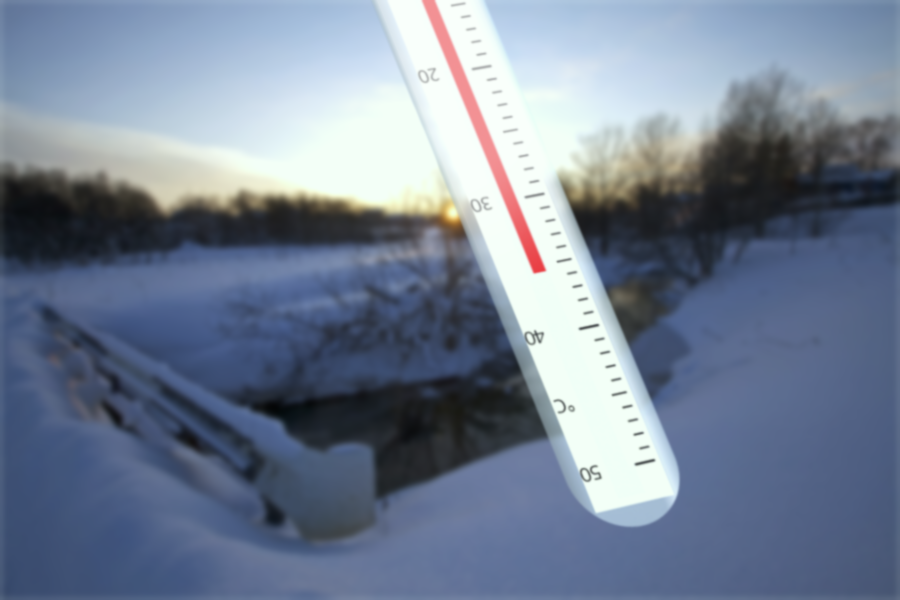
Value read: 35.5 °C
